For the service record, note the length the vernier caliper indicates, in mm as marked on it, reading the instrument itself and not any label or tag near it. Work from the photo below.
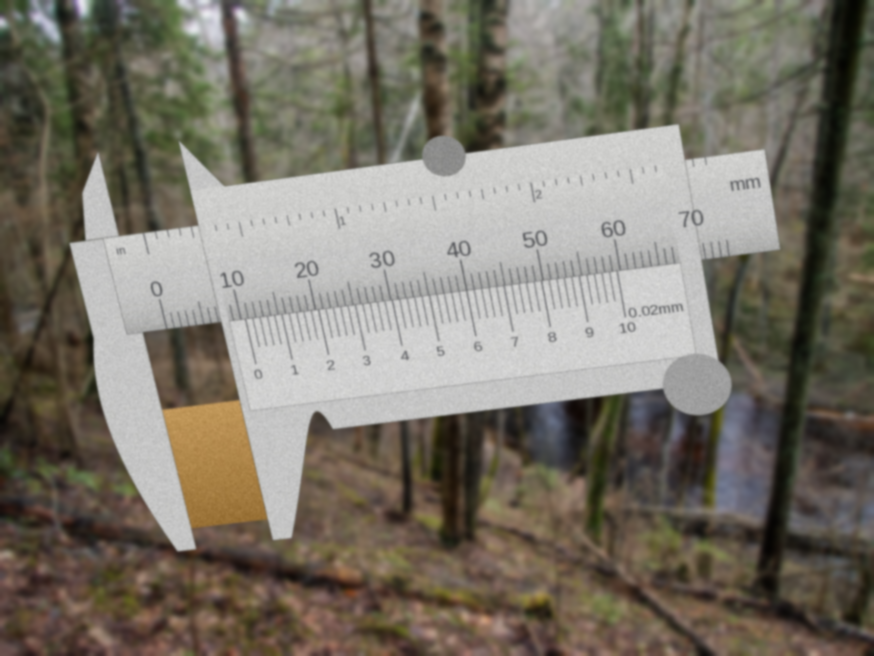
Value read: 10.6 mm
